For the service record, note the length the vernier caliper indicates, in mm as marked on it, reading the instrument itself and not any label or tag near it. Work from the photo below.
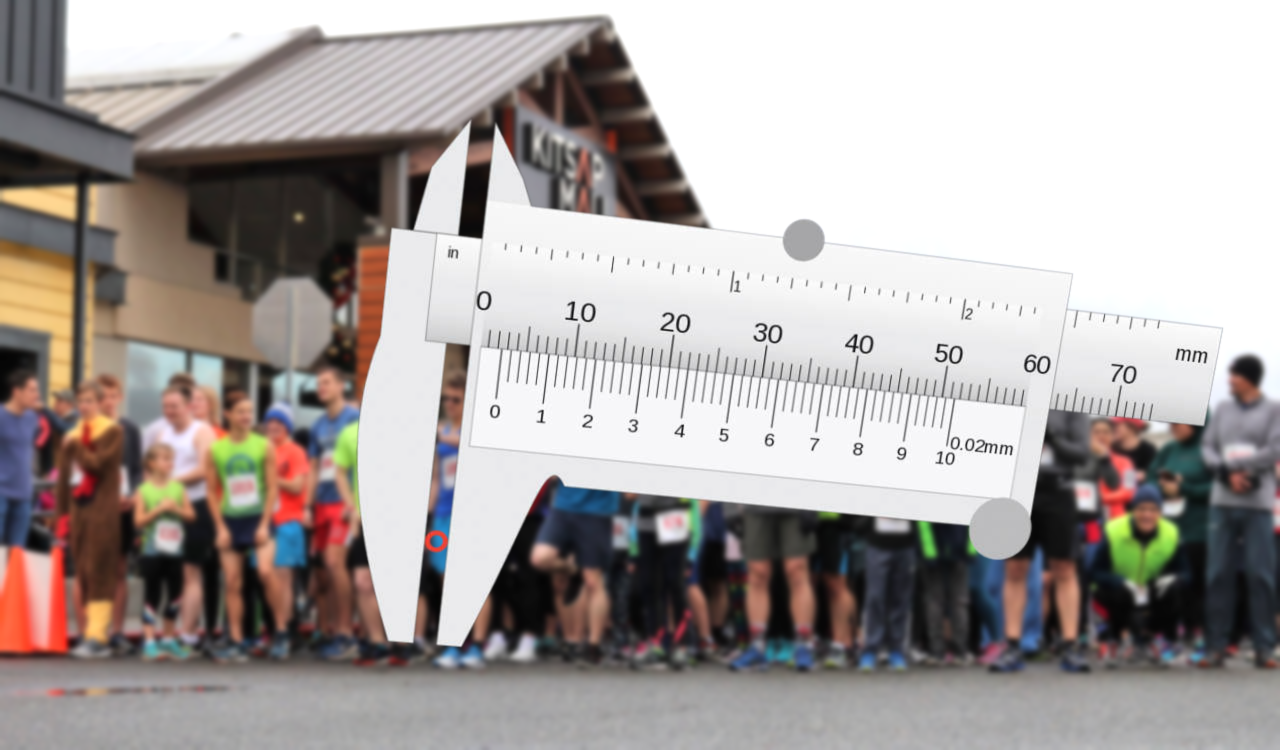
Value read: 2.4 mm
